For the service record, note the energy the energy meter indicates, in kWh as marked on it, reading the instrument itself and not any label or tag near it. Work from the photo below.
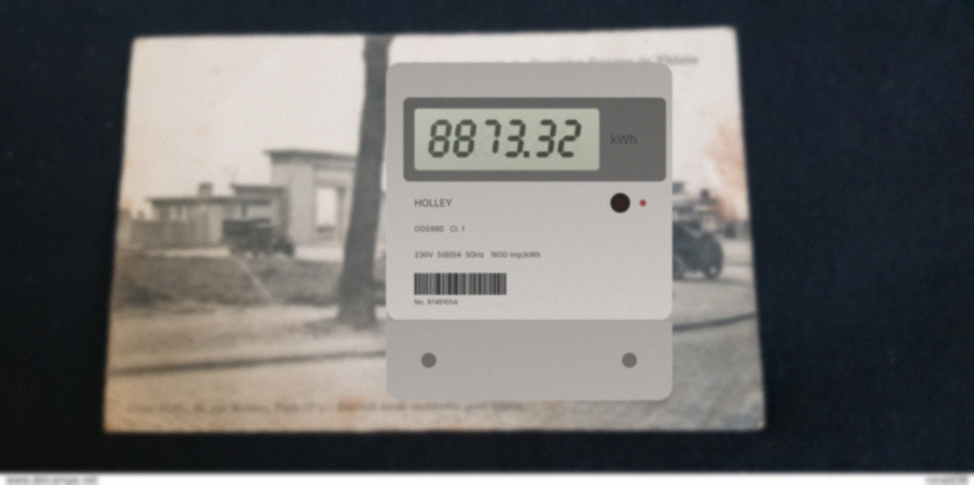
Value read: 8873.32 kWh
